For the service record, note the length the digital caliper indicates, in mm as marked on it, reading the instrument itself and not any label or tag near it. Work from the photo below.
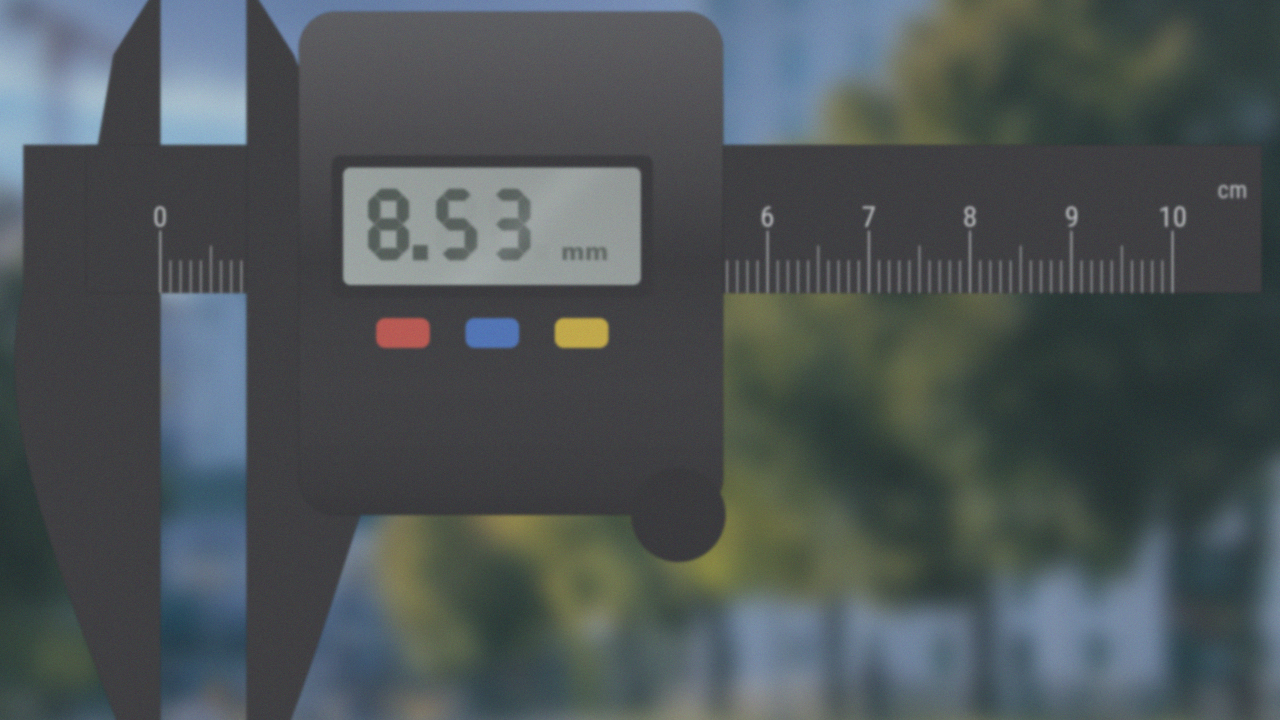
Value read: 8.53 mm
